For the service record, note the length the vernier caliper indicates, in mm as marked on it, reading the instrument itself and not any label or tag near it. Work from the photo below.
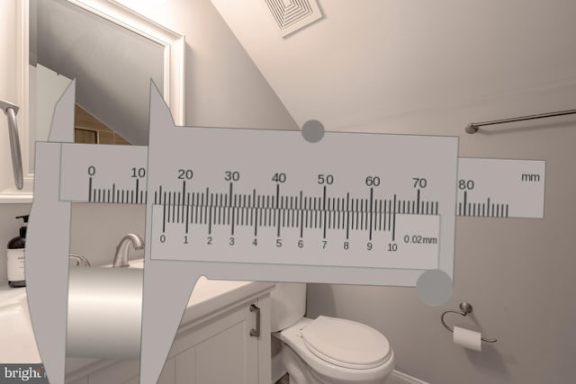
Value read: 16.0 mm
